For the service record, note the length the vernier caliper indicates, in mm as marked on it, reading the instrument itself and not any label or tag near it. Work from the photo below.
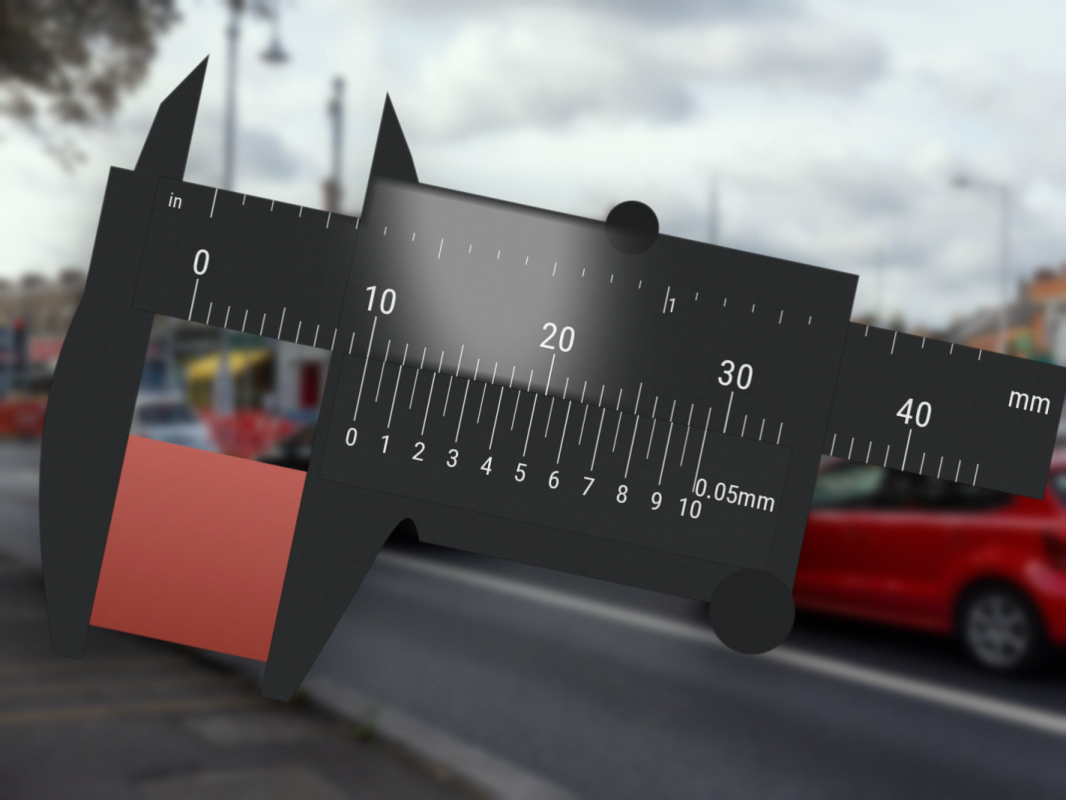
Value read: 10.0 mm
